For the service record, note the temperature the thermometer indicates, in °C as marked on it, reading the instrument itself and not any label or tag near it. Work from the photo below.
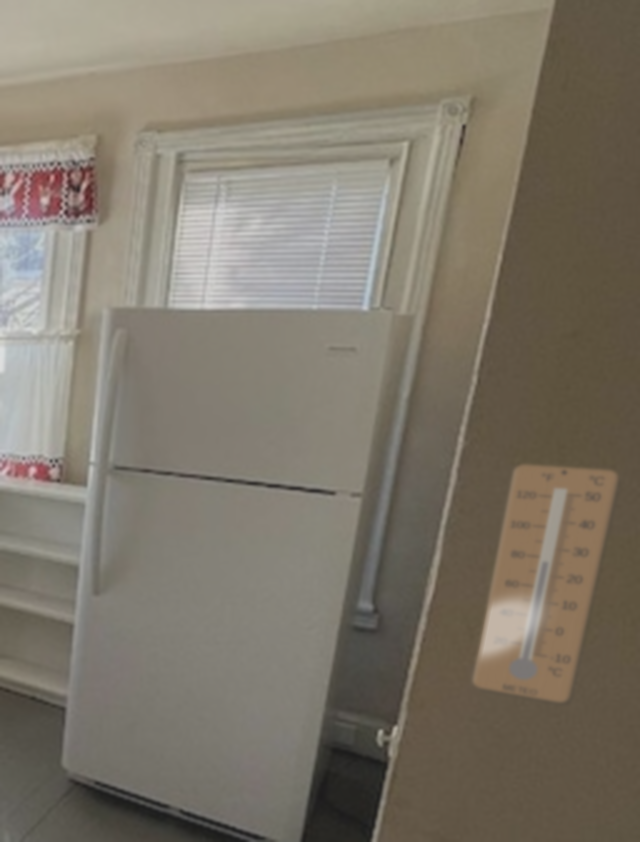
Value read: 25 °C
